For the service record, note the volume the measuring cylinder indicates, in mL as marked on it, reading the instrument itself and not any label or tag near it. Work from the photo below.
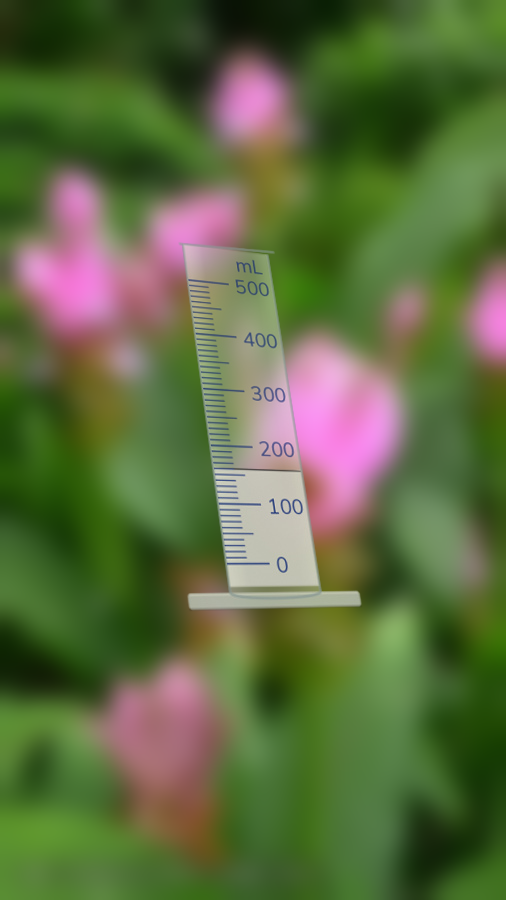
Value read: 160 mL
